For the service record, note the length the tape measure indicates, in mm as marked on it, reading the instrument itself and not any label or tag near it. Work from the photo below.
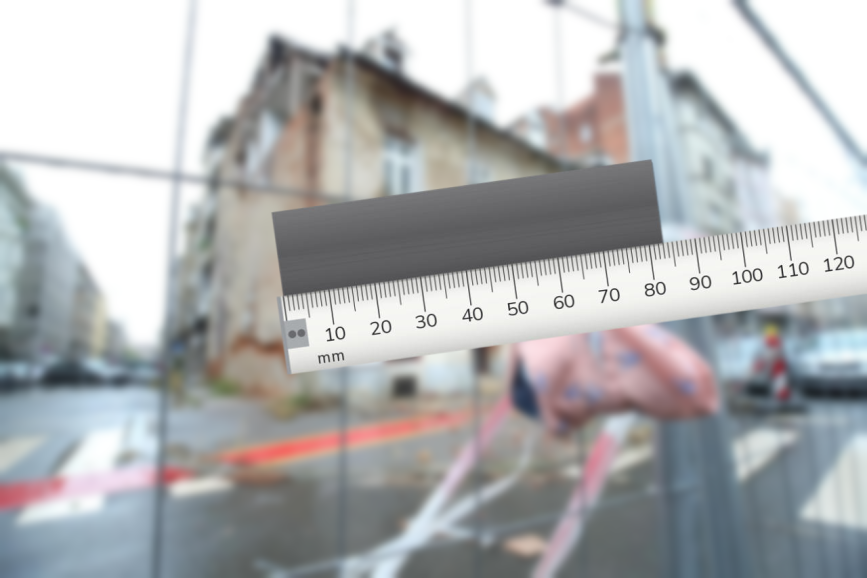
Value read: 83 mm
